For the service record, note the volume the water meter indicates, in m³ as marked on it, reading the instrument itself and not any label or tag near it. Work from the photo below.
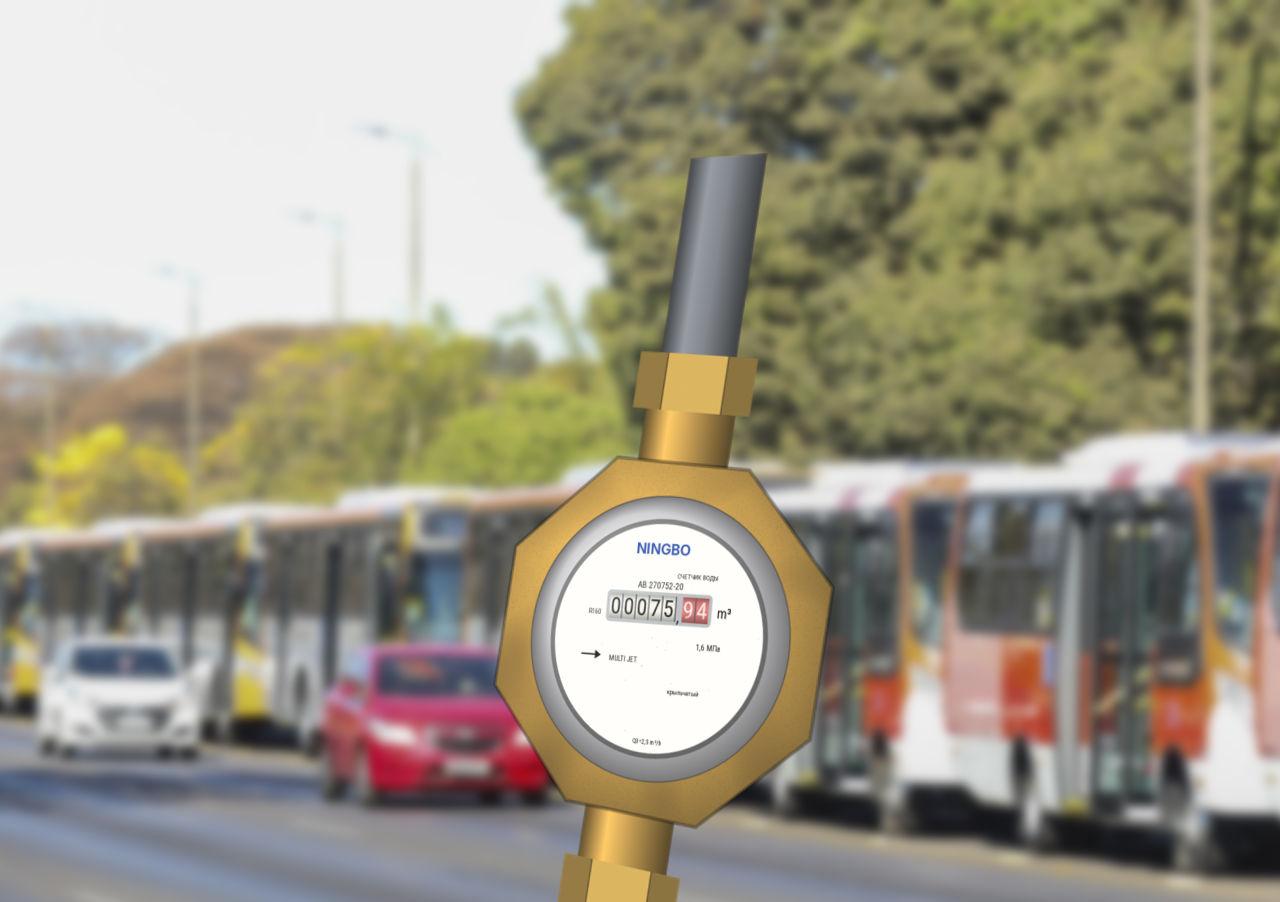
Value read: 75.94 m³
